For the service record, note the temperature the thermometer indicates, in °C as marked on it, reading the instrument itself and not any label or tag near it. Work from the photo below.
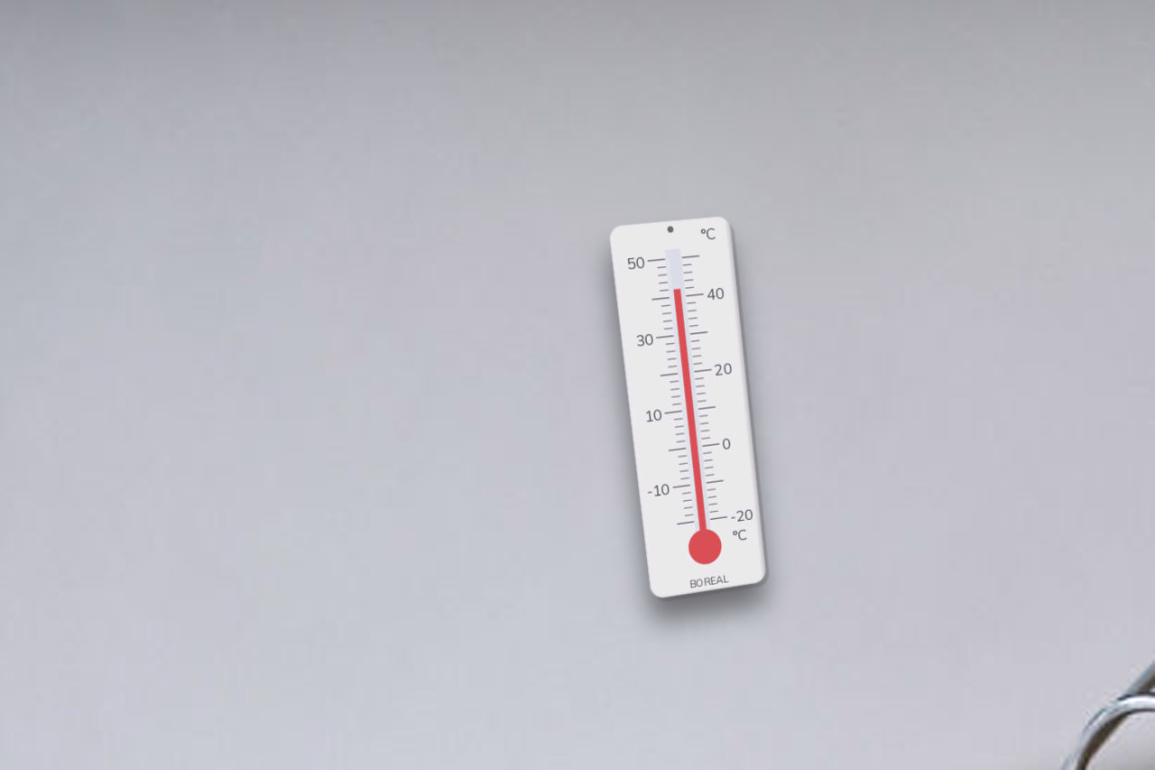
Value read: 42 °C
